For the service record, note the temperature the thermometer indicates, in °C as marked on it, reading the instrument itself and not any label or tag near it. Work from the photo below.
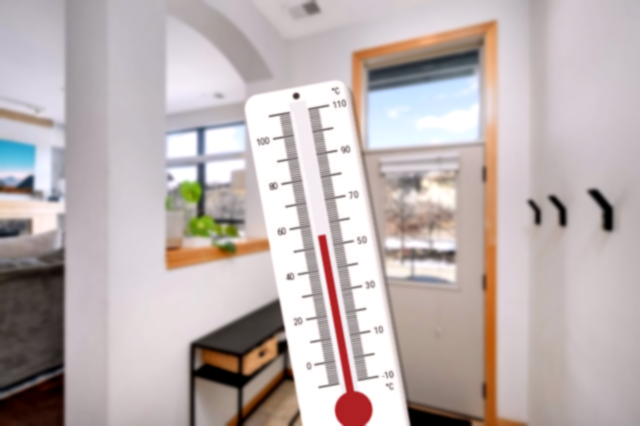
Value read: 55 °C
